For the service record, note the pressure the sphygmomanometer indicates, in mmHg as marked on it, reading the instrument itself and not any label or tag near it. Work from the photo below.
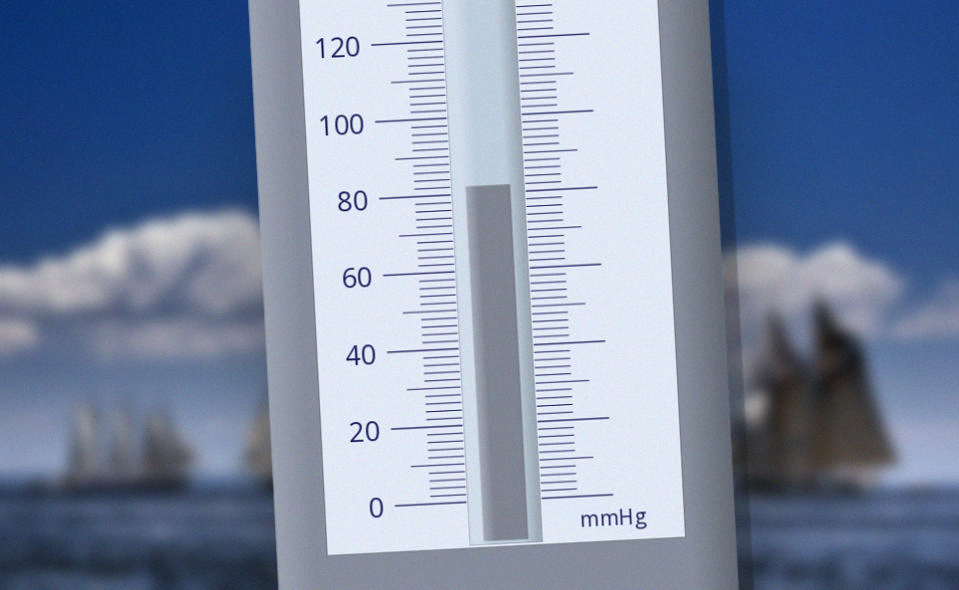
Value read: 82 mmHg
